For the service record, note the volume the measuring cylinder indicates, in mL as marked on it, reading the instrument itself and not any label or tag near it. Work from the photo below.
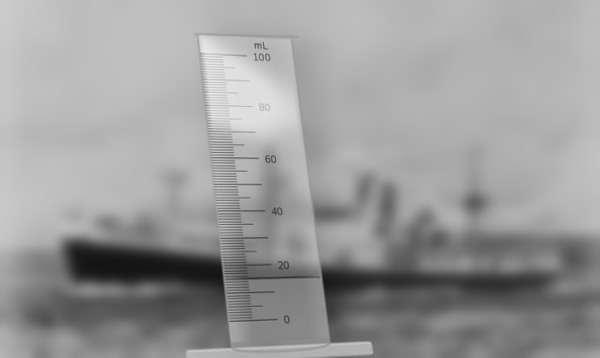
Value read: 15 mL
